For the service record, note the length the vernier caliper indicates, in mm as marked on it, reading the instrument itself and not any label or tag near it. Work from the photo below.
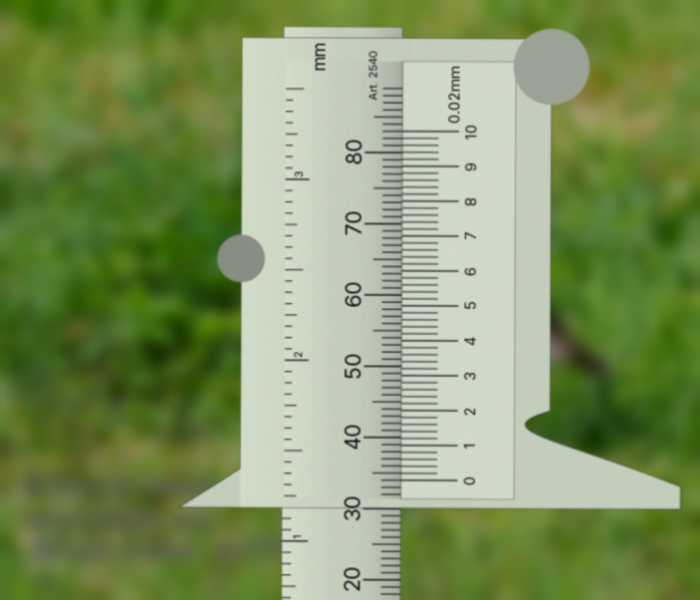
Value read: 34.0 mm
